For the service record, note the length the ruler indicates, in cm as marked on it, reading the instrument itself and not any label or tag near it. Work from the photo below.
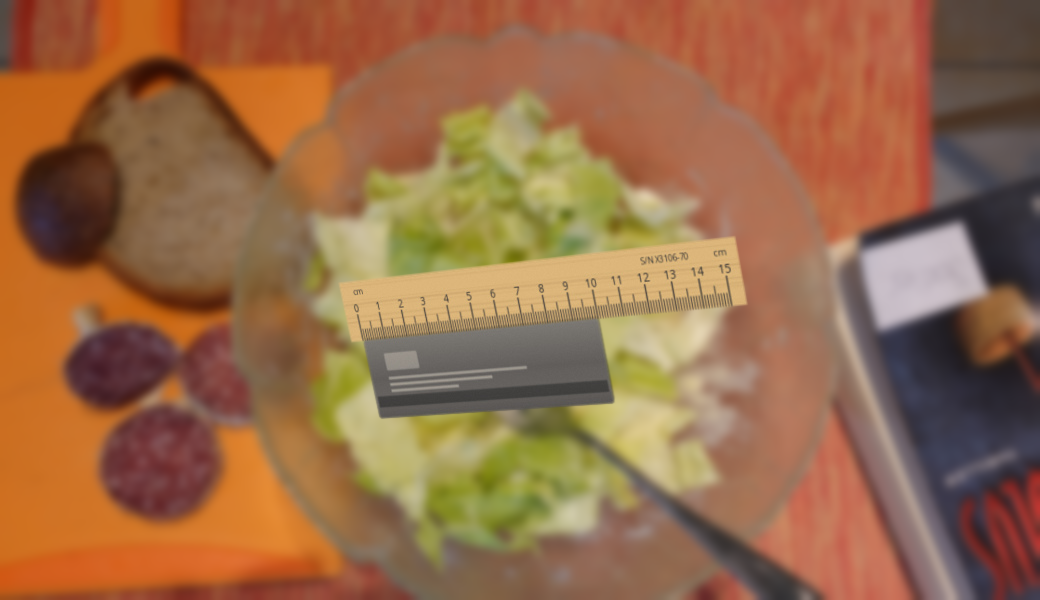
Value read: 10 cm
